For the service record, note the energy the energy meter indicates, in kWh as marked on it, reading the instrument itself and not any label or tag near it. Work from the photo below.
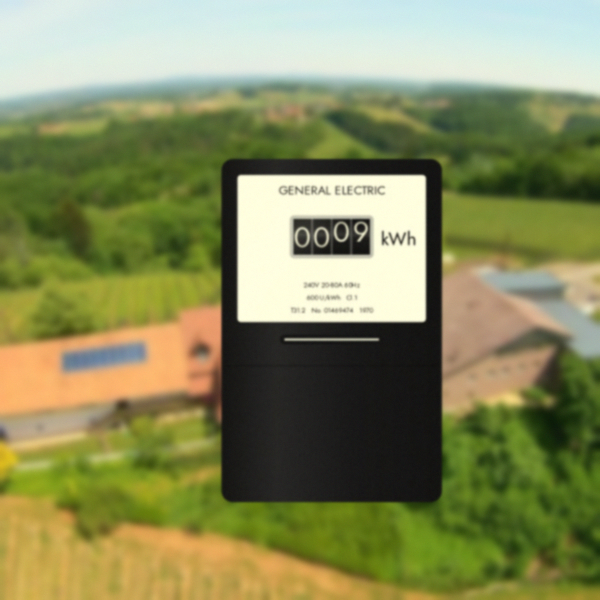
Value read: 9 kWh
